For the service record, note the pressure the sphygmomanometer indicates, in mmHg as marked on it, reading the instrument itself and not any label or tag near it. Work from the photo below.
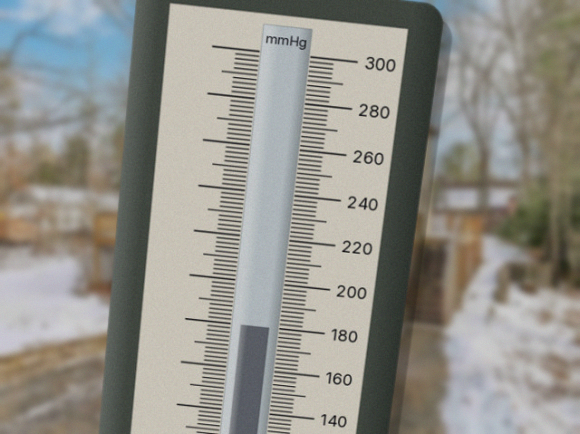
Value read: 180 mmHg
